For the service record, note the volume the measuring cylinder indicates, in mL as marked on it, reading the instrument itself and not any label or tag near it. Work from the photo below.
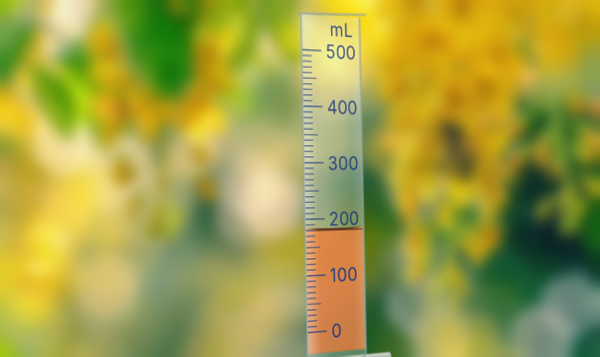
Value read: 180 mL
